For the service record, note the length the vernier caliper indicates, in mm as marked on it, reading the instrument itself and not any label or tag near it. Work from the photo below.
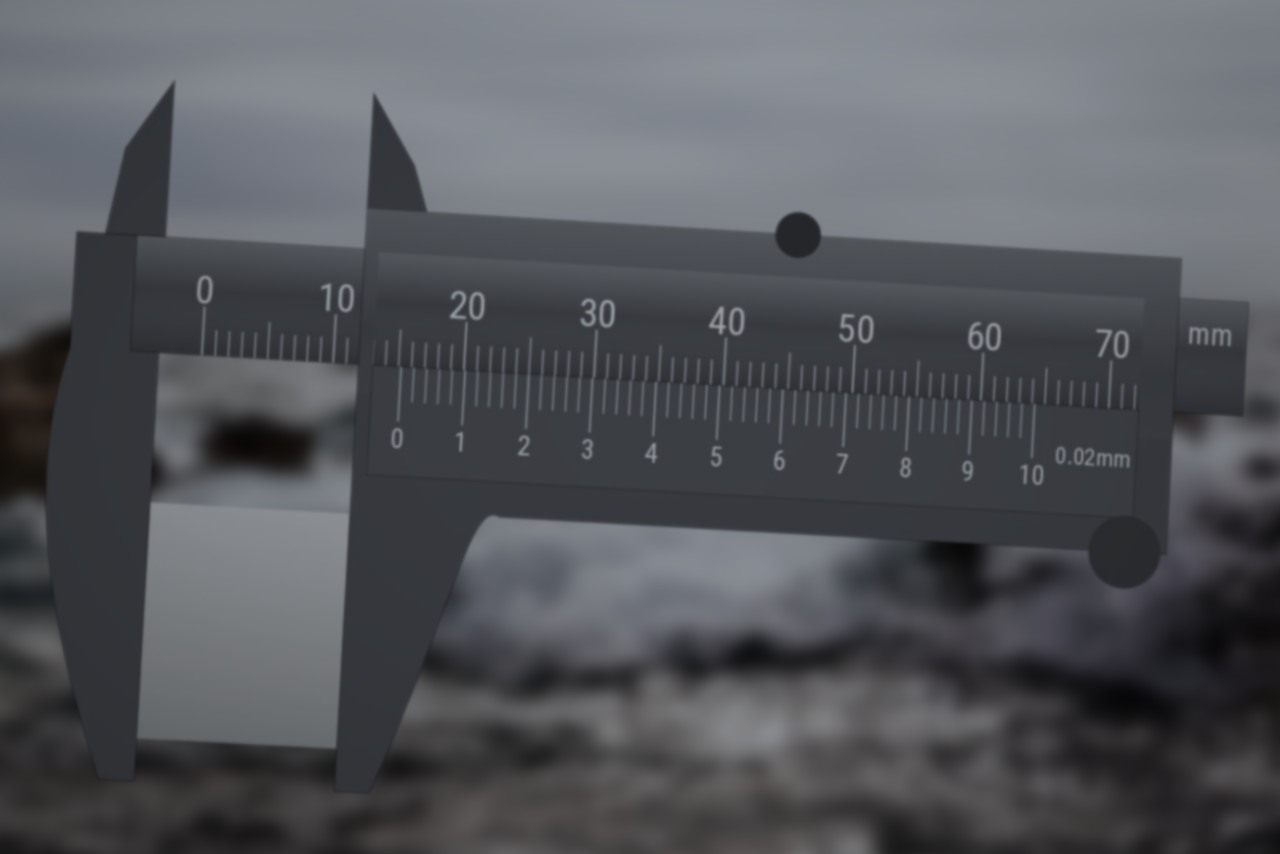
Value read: 15.2 mm
